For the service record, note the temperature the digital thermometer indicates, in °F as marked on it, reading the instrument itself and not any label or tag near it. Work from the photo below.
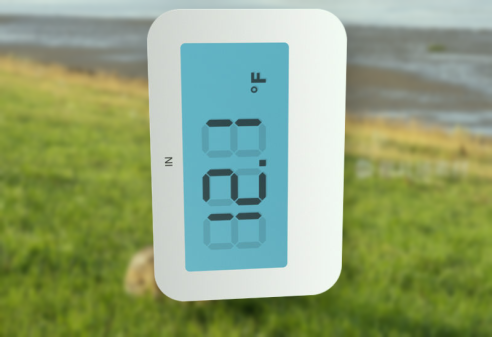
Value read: 12.1 °F
